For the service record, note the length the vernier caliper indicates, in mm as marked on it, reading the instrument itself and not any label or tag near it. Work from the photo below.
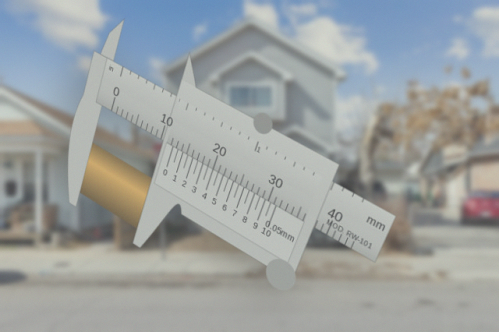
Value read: 12.4 mm
